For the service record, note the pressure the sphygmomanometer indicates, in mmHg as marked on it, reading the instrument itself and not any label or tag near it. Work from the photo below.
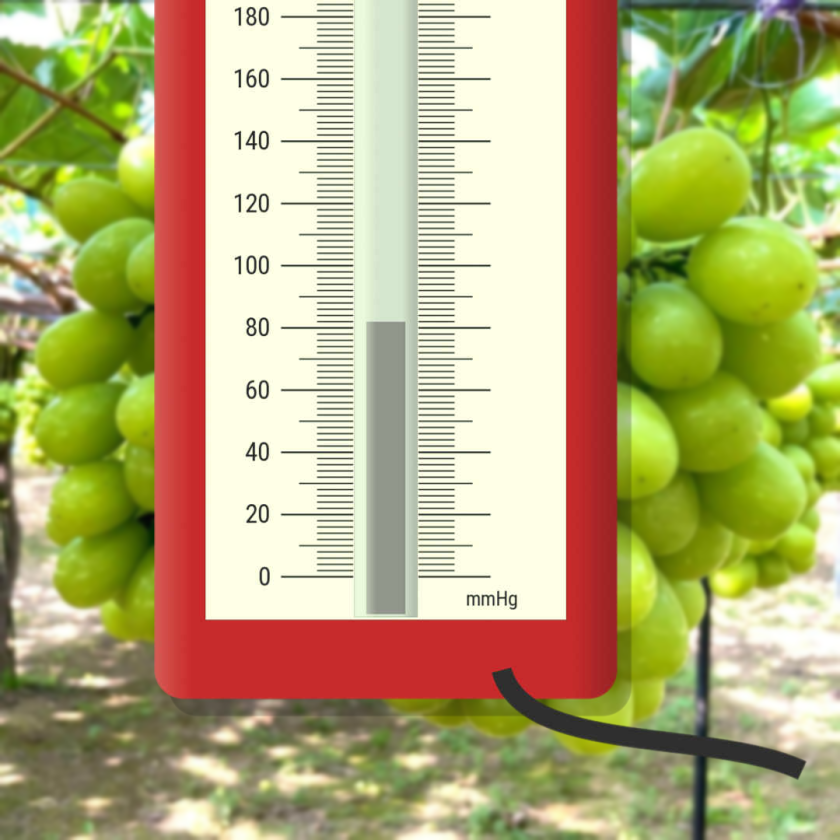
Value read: 82 mmHg
